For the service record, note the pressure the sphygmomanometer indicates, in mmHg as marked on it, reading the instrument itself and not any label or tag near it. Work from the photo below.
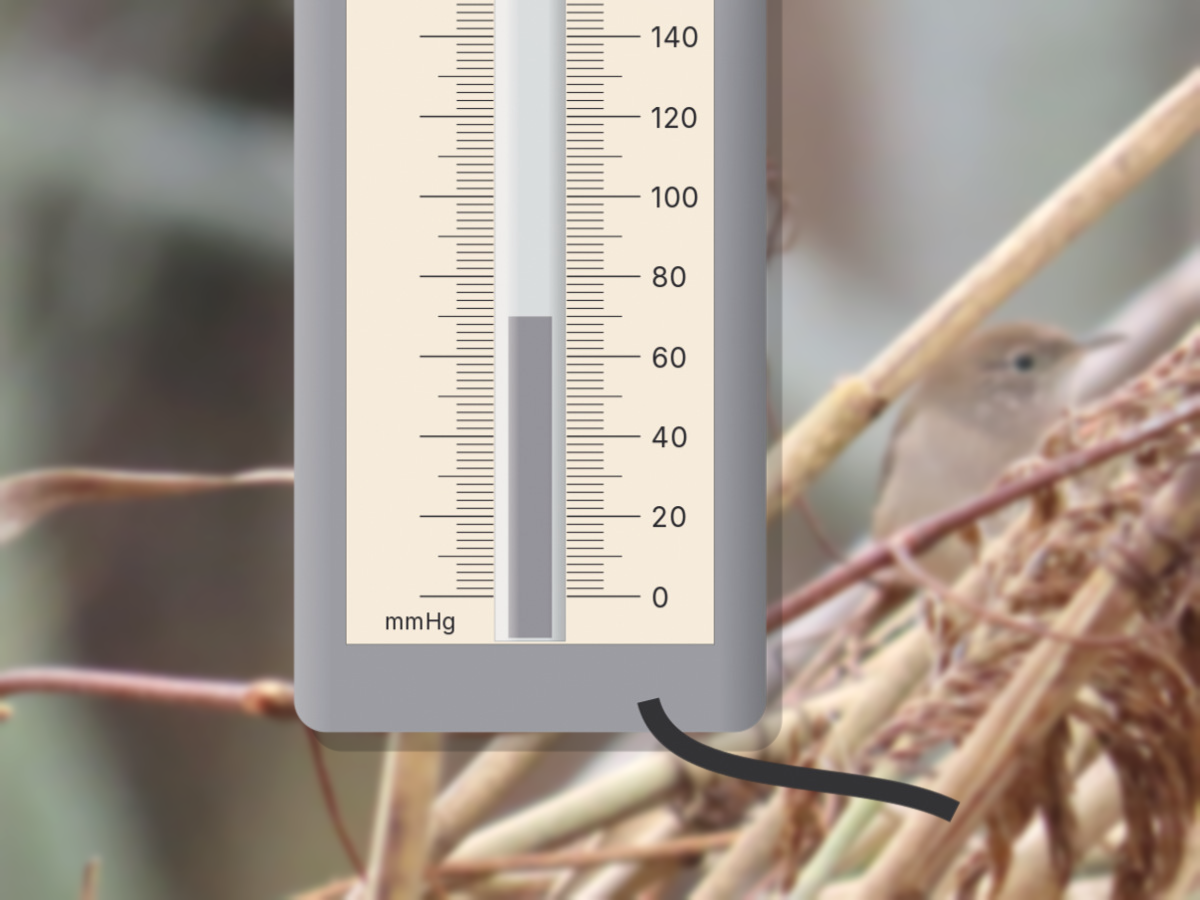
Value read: 70 mmHg
